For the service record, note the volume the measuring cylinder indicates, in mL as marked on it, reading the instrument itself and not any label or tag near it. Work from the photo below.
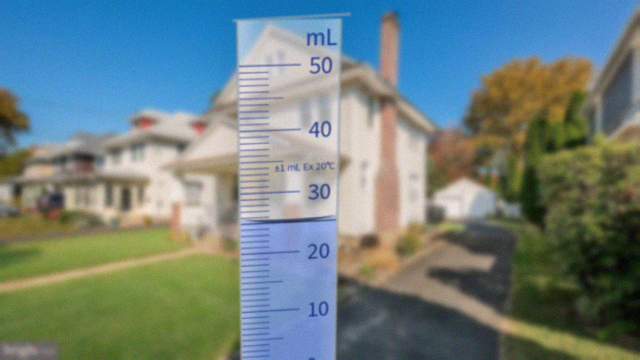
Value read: 25 mL
